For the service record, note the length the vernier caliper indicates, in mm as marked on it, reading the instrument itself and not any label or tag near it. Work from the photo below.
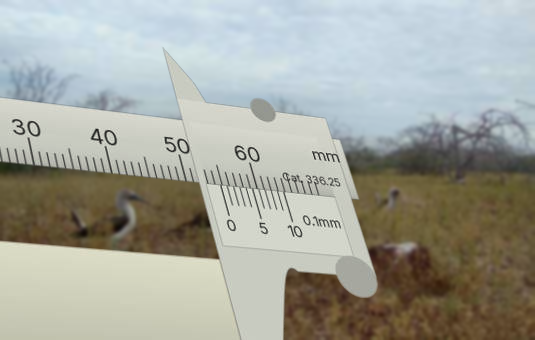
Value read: 54.8 mm
